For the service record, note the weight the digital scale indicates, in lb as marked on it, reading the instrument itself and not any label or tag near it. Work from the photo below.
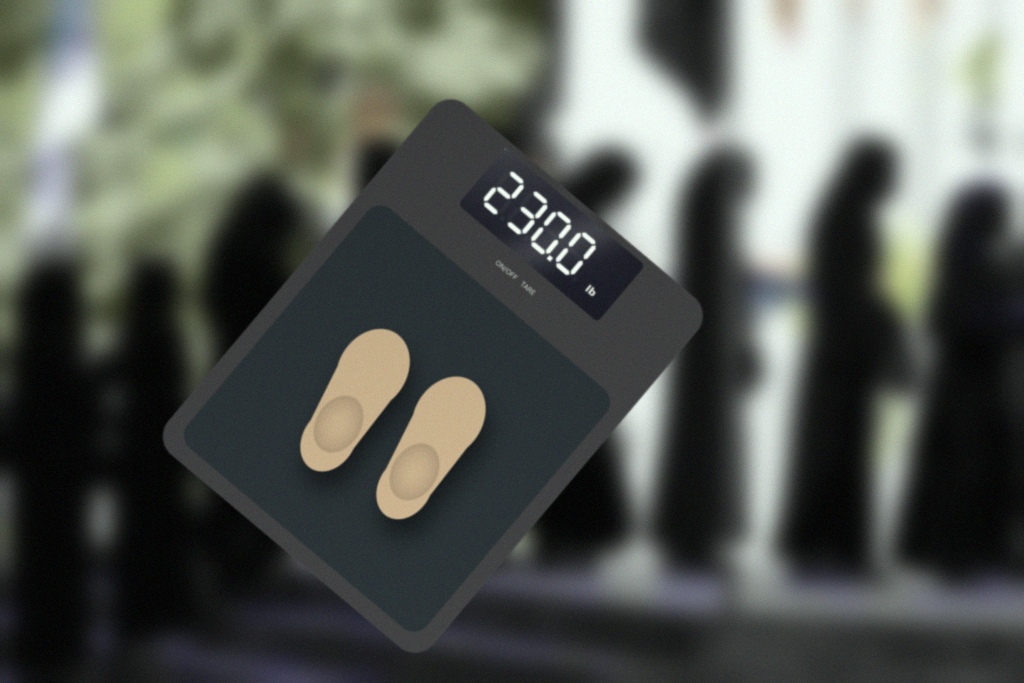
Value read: 230.0 lb
